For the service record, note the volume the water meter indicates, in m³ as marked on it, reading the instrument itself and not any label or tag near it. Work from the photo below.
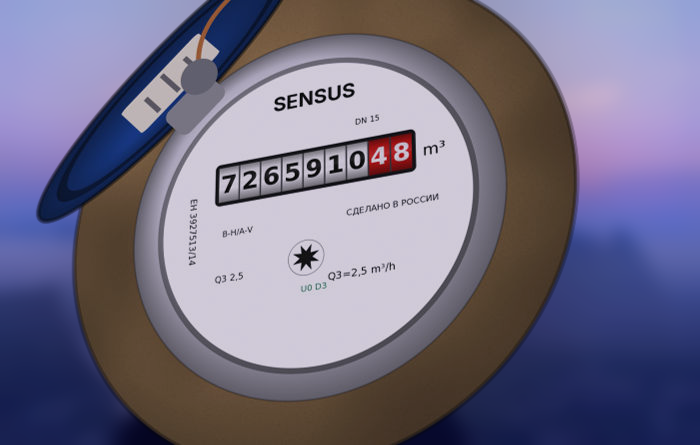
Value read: 7265910.48 m³
